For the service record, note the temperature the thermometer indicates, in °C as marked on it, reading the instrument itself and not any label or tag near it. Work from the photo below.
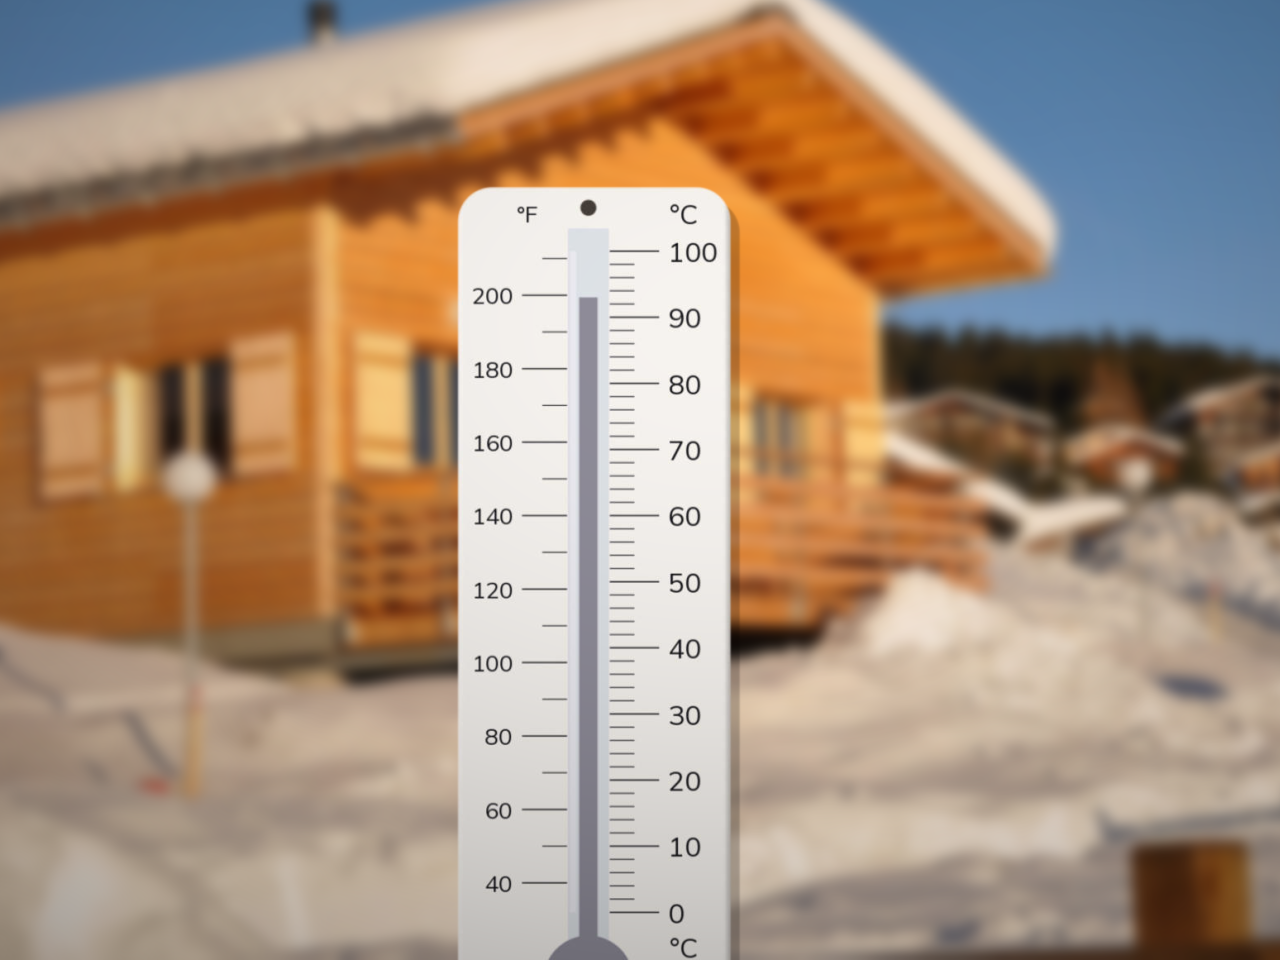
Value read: 93 °C
